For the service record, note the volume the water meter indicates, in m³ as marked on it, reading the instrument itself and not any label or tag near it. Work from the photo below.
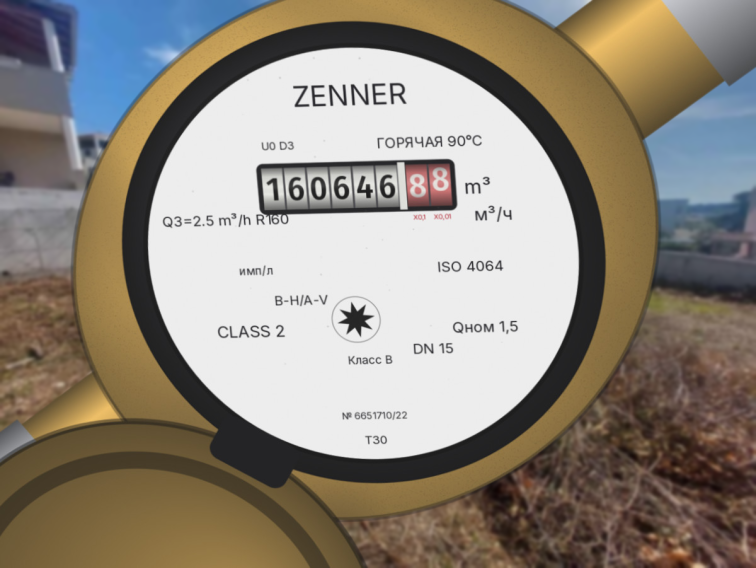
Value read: 160646.88 m³
